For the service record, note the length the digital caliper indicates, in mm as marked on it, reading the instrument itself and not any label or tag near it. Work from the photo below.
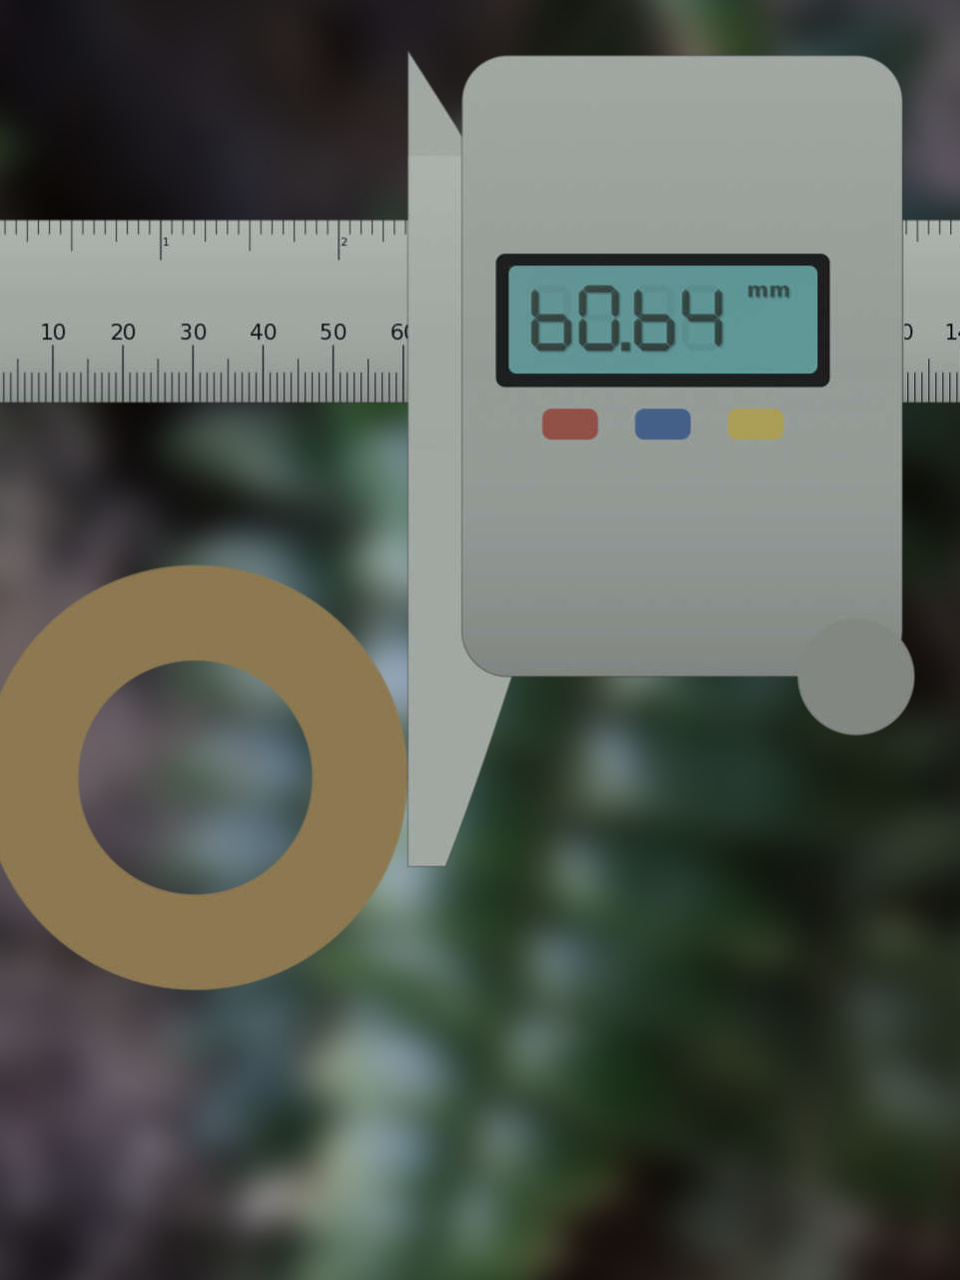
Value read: 60.64 mm
